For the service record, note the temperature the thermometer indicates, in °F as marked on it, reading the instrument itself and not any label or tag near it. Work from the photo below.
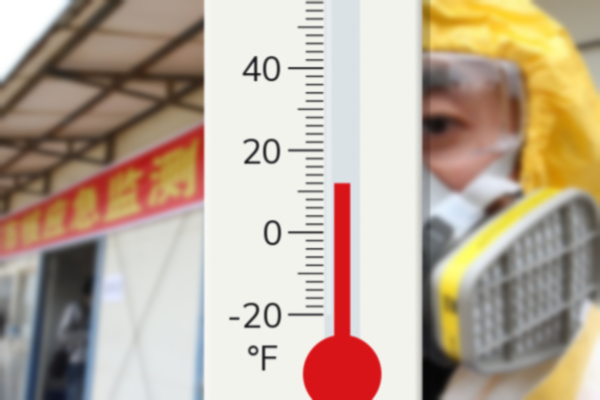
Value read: 12 °F
